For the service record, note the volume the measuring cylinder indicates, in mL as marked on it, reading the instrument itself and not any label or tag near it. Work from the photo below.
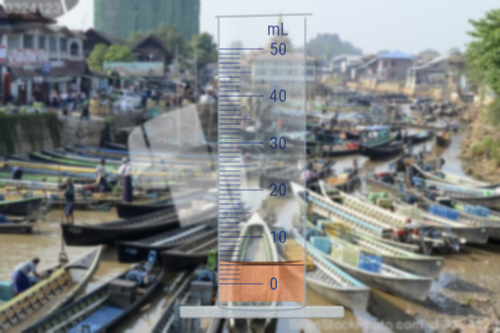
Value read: 4 mL
